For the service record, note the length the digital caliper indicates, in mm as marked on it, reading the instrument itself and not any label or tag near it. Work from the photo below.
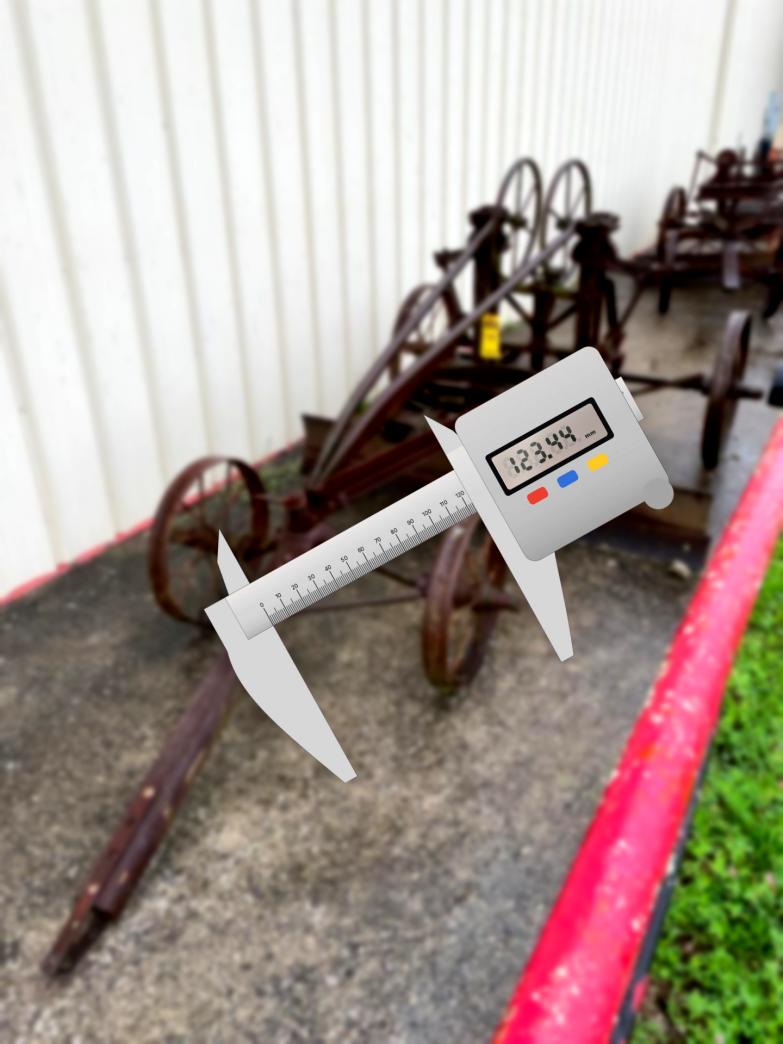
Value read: 123.44 mm
